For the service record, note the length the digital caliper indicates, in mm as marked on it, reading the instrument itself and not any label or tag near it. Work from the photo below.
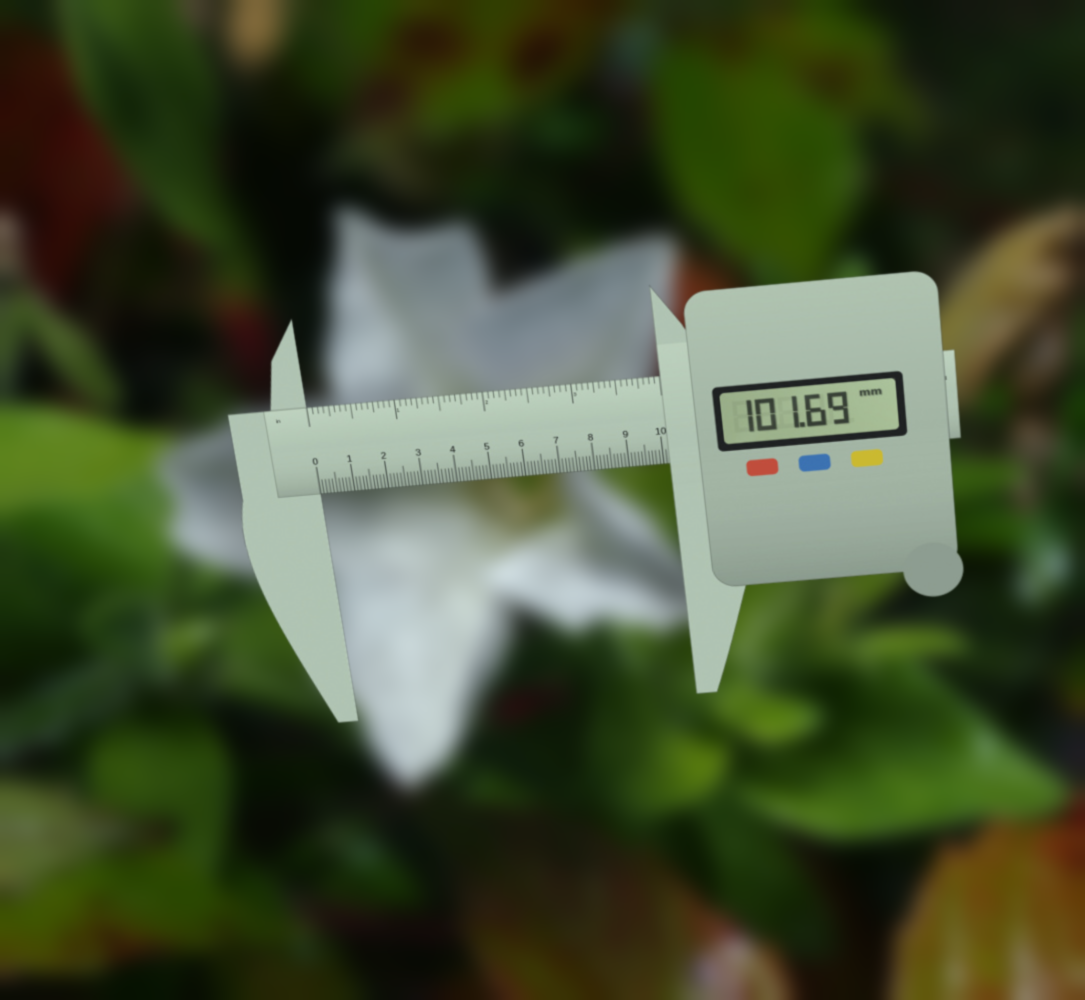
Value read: 101.69 mm
